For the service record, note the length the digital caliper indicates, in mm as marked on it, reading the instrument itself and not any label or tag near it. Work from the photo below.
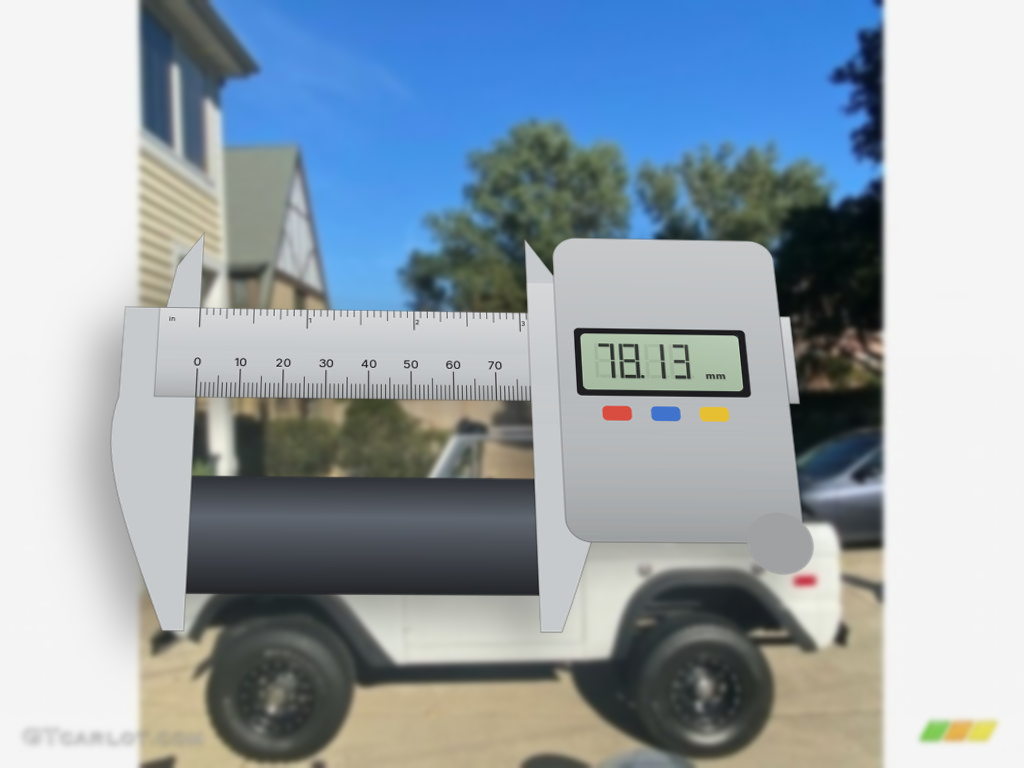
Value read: 78.13 mm
